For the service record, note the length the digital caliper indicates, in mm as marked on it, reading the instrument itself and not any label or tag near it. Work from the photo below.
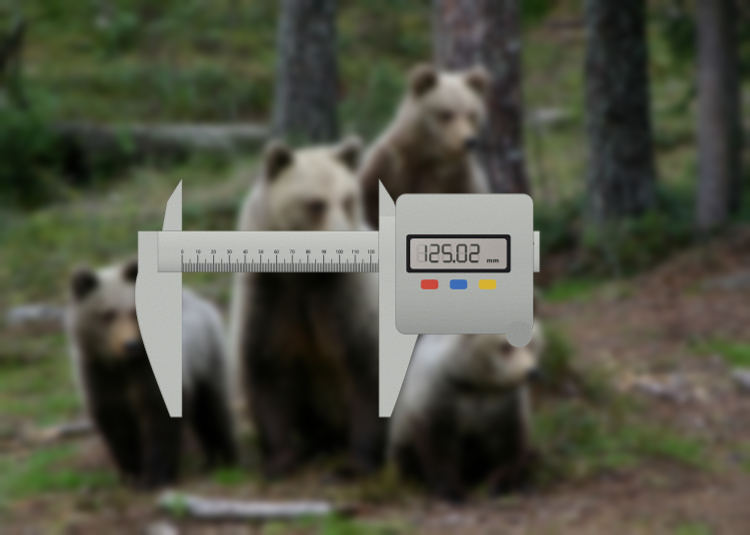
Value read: 125.02 mm
